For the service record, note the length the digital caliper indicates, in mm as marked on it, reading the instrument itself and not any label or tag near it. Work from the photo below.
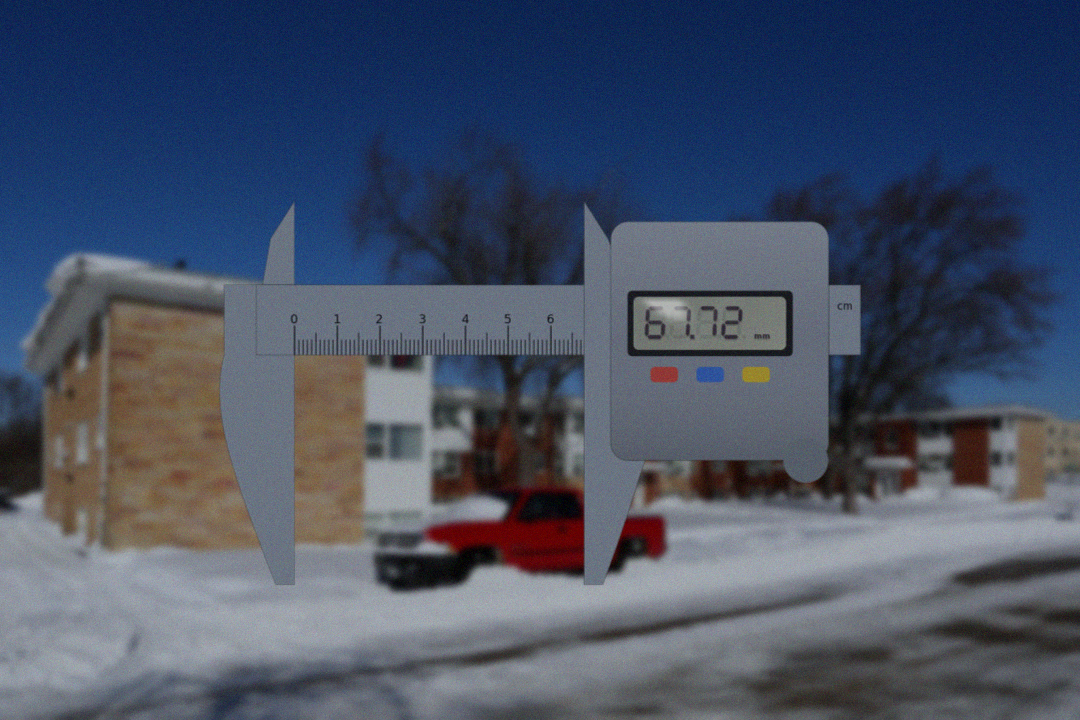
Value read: 67.72 mm
